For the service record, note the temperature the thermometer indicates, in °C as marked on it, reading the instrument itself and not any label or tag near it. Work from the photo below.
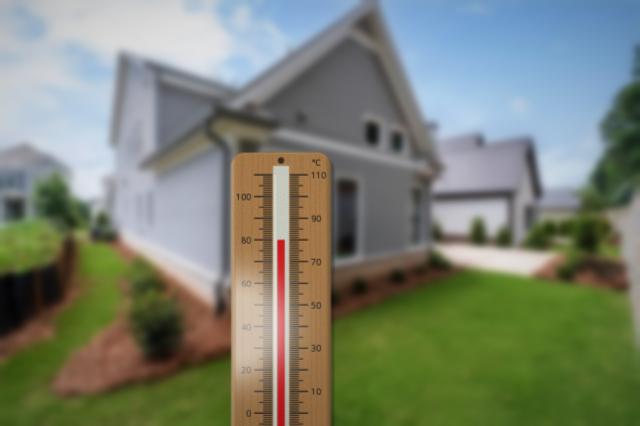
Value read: 80 °C
